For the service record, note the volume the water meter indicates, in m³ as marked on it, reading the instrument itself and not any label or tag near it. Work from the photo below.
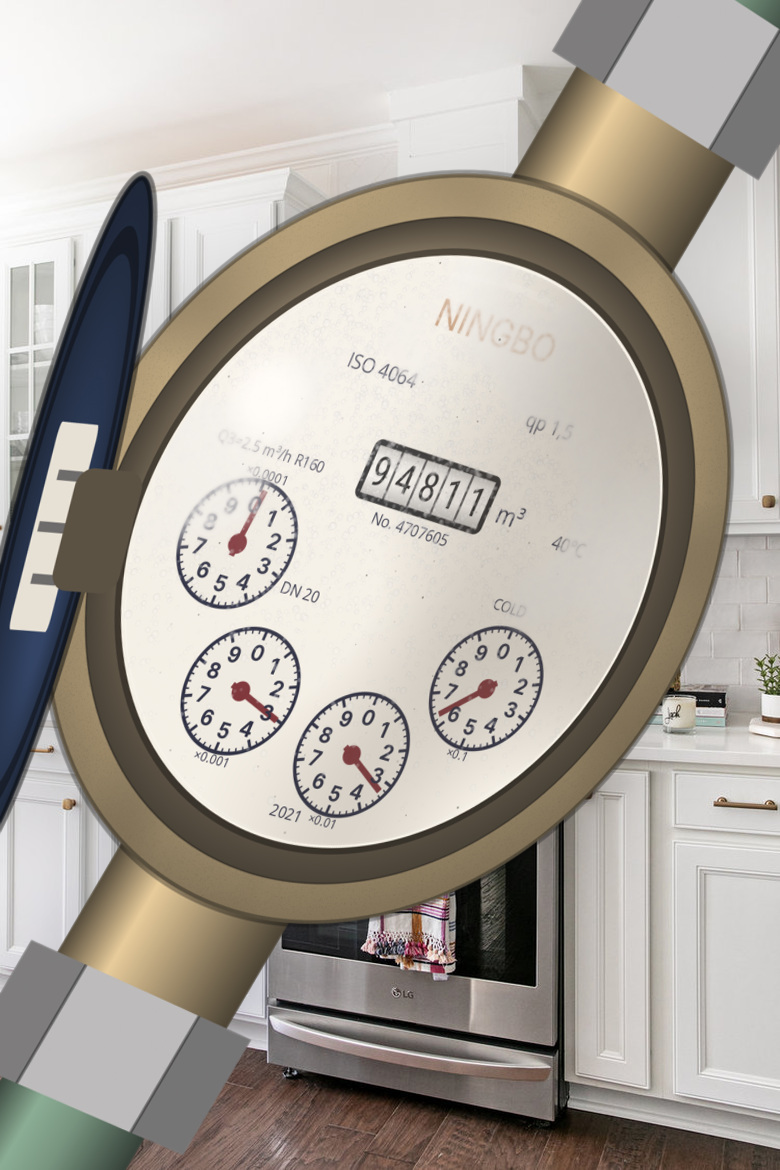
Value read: 94811.6330 m³
